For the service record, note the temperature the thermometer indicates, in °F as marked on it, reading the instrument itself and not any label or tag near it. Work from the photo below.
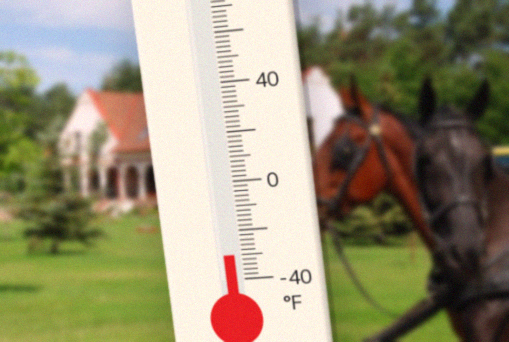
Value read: -30 °F
